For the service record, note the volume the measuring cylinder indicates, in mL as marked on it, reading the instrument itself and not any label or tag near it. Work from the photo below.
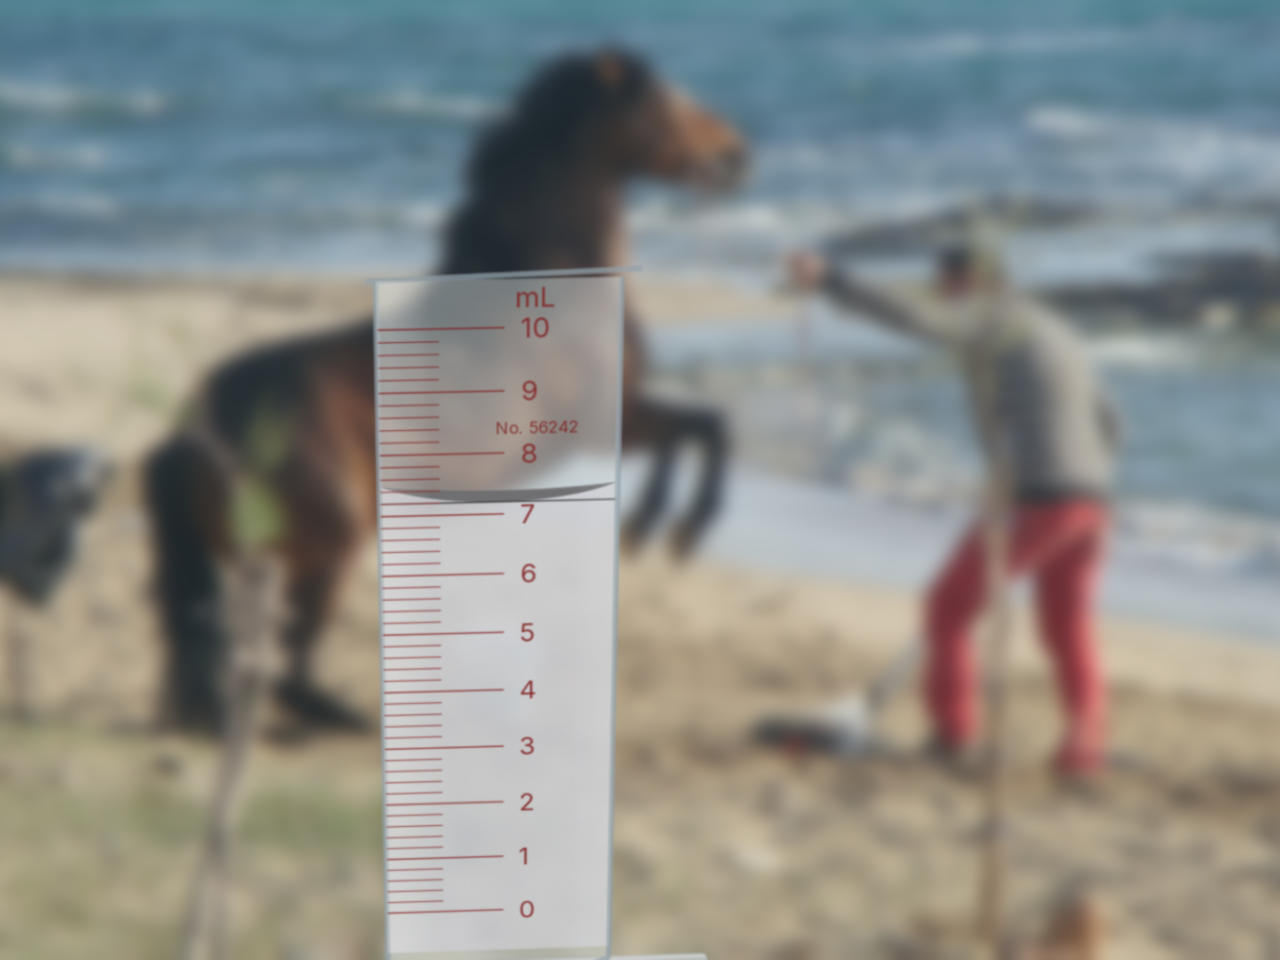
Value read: 7.2 mL
